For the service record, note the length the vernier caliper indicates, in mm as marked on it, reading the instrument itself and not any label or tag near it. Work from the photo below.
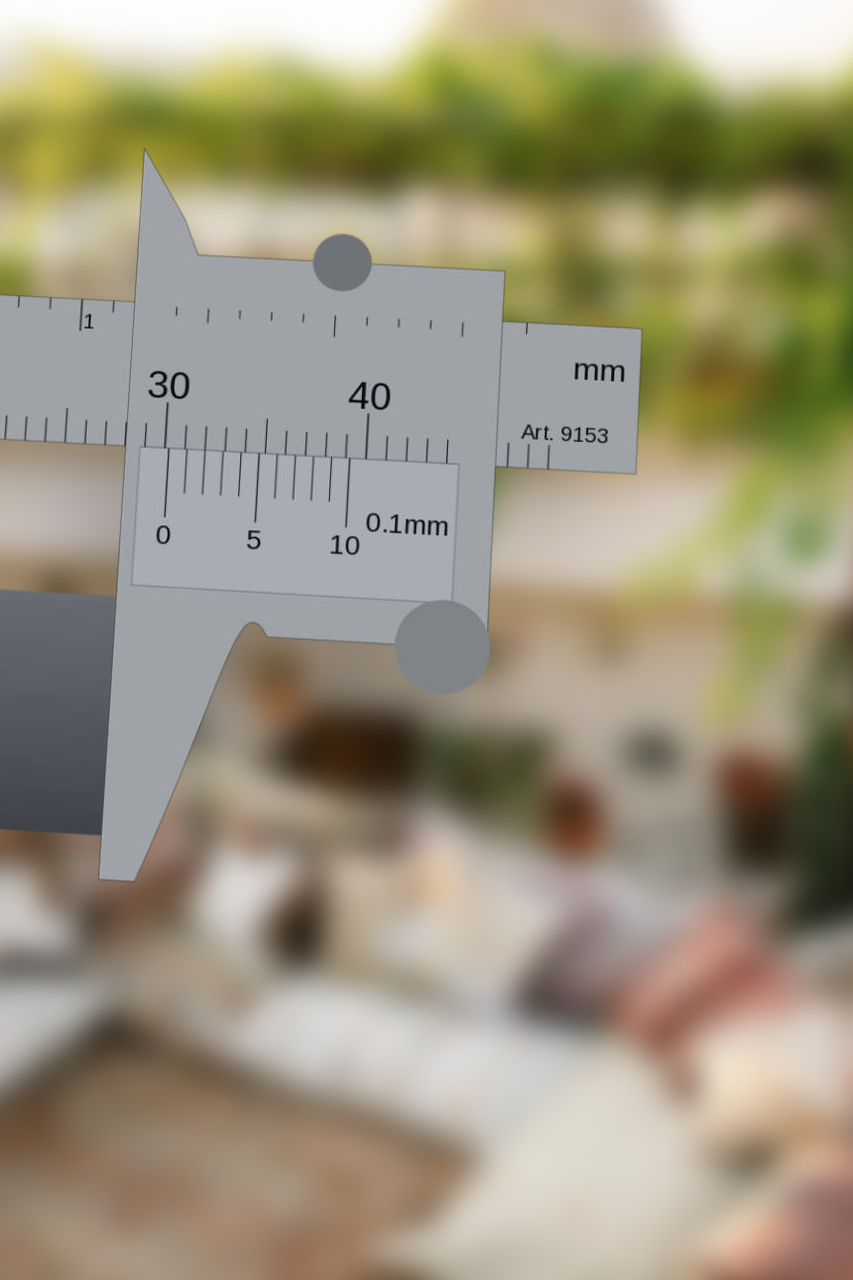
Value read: 30.2 mm
